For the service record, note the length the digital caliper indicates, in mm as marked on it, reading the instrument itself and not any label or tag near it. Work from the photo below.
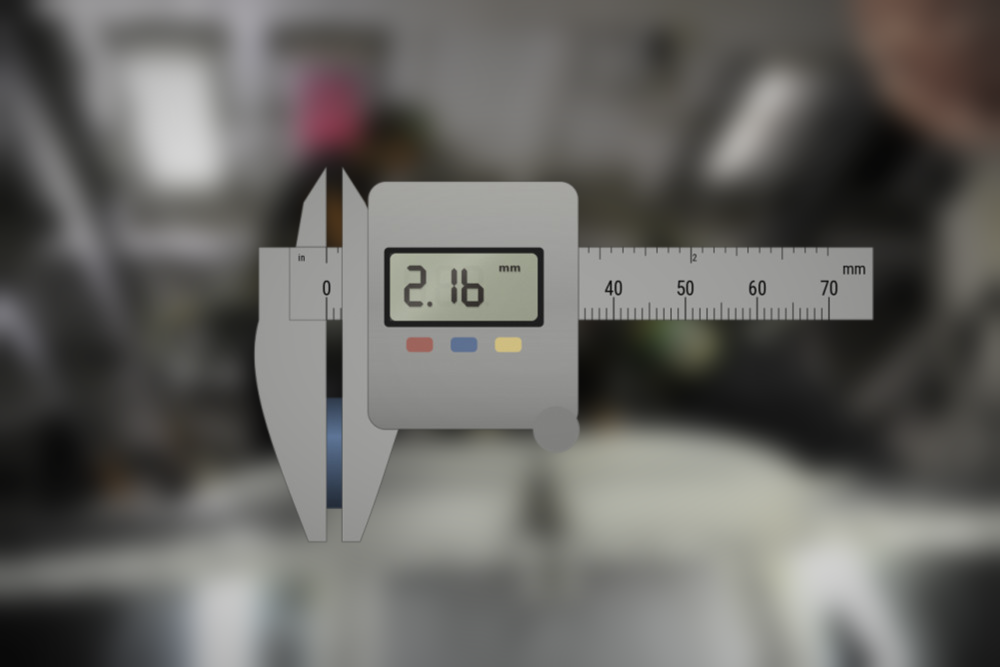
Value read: 2.16 mm
